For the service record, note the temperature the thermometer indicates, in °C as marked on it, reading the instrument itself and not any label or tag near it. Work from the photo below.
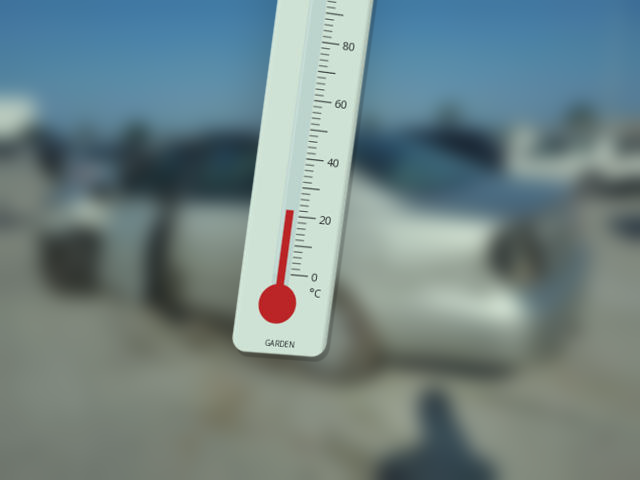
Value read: 22 °C
